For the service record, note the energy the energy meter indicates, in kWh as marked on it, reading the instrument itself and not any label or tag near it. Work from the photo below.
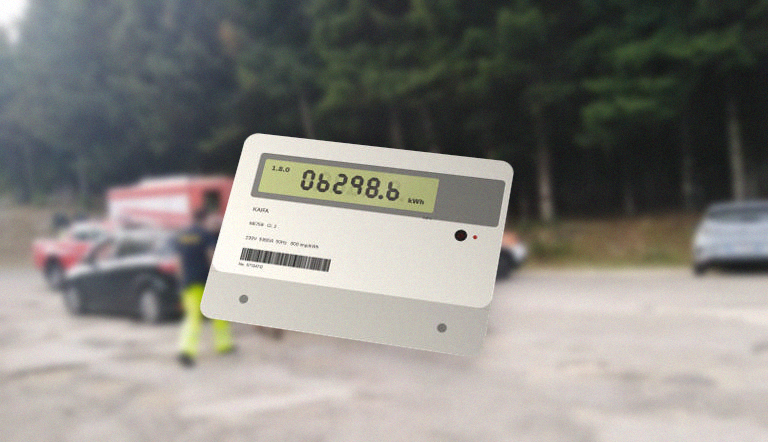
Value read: 6298.6 kWh
